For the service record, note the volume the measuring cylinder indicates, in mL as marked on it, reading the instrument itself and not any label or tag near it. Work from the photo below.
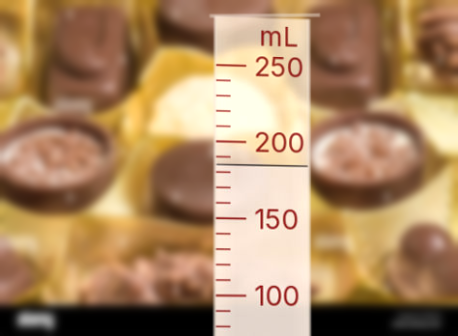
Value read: 185 mL
